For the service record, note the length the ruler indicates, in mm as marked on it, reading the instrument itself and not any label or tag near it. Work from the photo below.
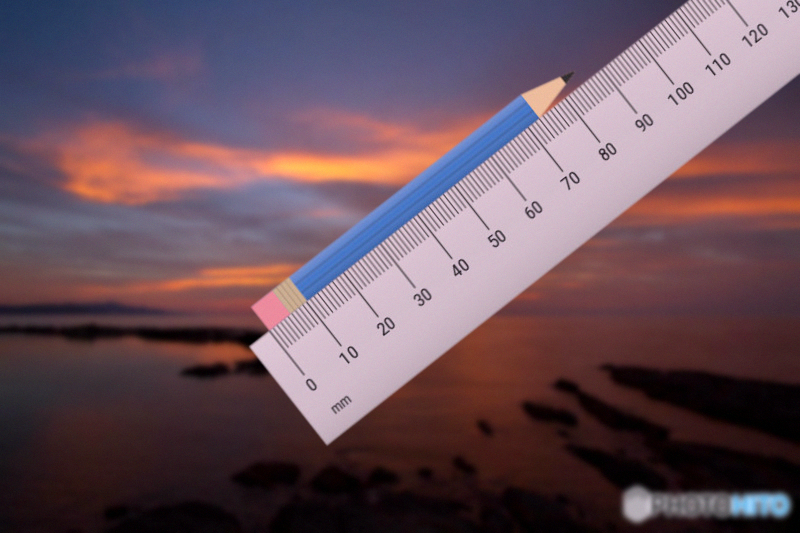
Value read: 85 mm
